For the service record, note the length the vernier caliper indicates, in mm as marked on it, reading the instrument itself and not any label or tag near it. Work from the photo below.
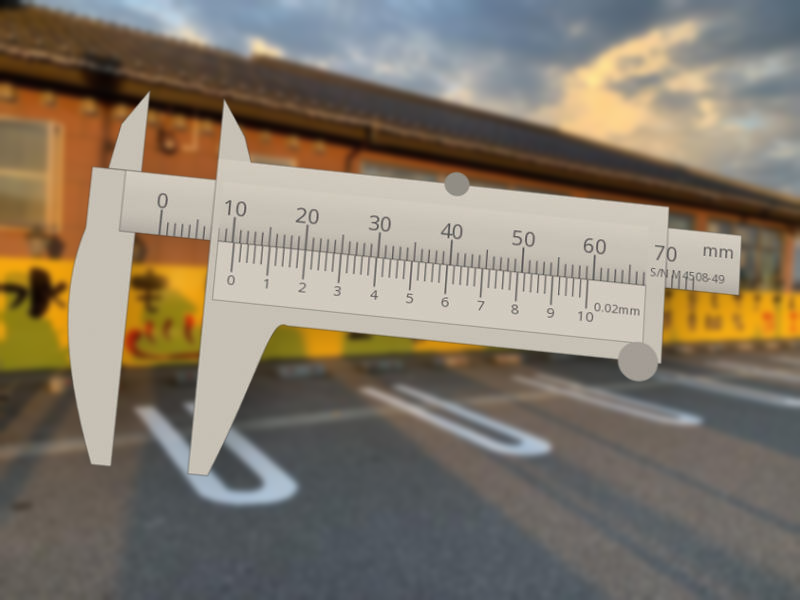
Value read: 10.2 mm
